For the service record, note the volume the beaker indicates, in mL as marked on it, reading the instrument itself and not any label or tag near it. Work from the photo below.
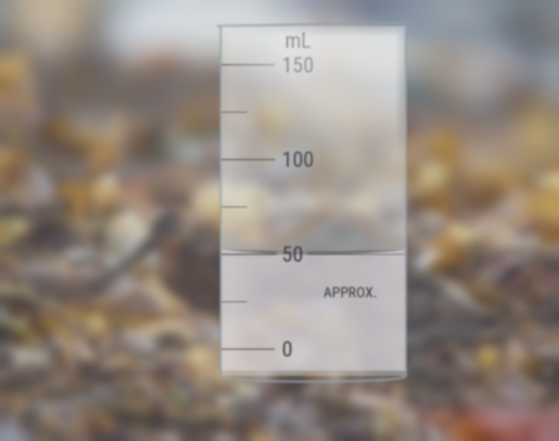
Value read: 50 mL
